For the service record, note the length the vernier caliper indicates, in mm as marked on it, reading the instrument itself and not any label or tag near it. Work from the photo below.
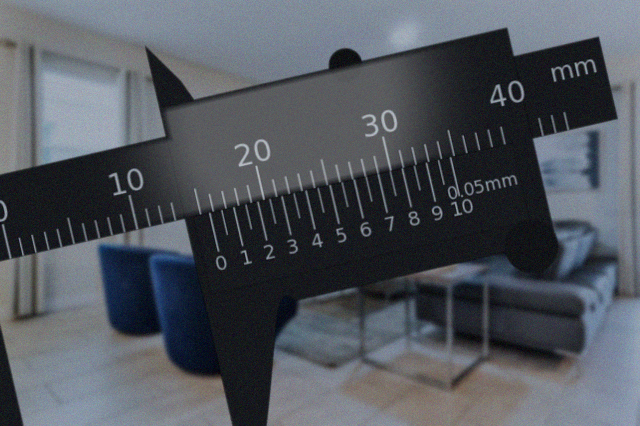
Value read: 15.7 mm
